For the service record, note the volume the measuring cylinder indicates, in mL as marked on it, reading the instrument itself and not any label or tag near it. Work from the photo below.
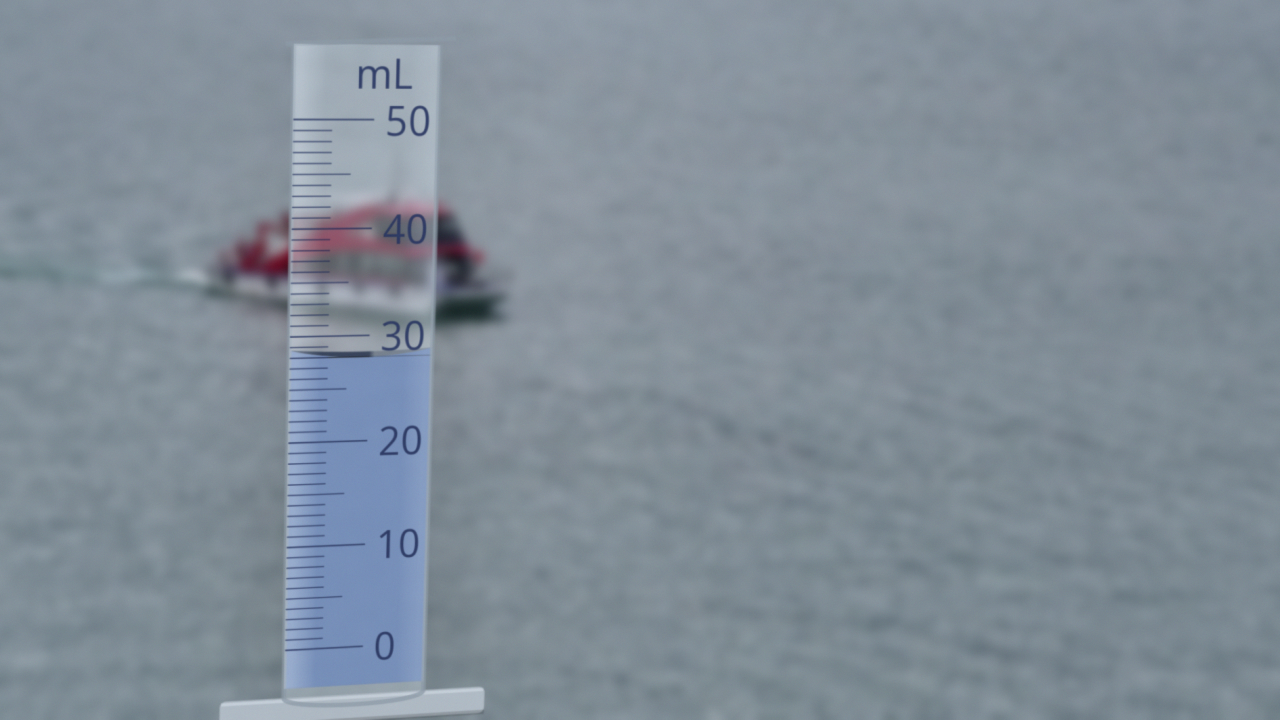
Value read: 28 mL
